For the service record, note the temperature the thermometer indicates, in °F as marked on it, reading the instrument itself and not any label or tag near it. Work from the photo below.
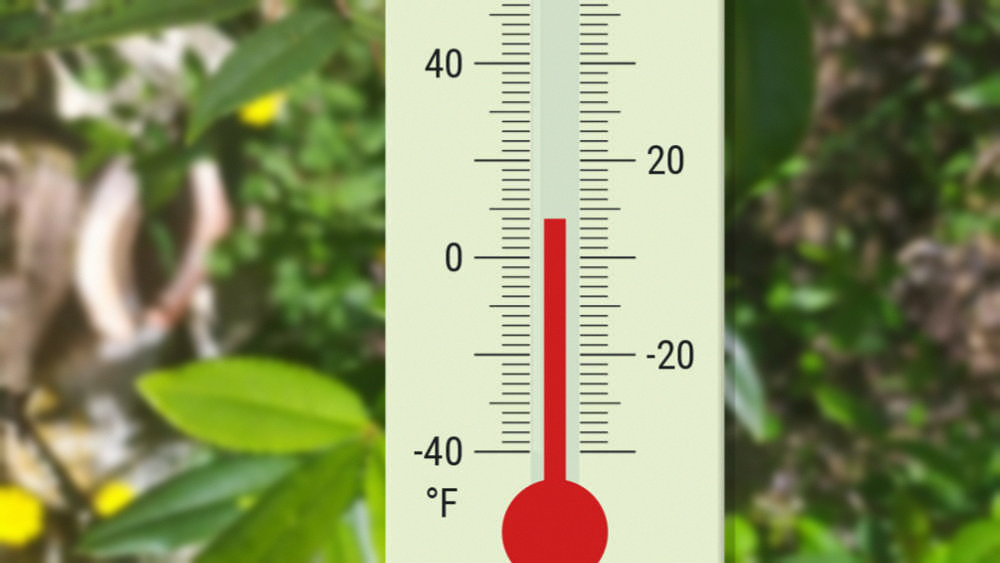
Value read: 8 °F
